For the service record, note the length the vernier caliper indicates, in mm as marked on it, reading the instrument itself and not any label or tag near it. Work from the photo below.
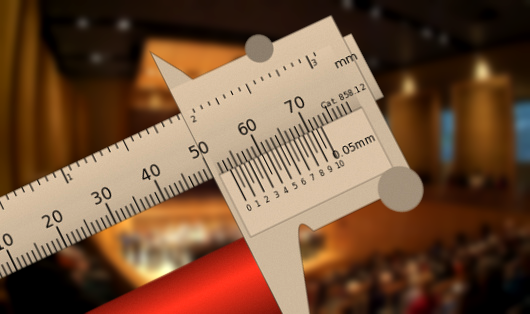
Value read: 53.5 mm
